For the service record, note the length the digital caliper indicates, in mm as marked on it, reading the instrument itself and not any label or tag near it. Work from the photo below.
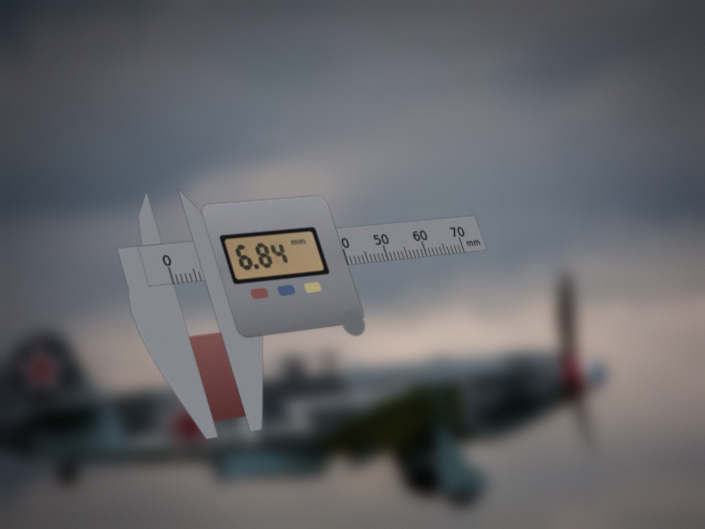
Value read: 6.84 mm
